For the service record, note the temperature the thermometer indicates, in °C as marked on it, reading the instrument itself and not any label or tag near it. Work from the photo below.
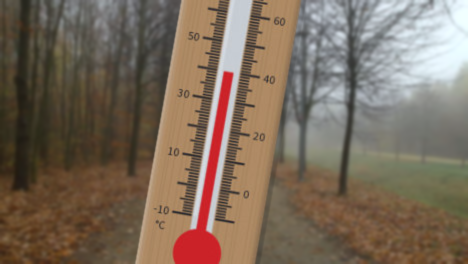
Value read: 40 °C
